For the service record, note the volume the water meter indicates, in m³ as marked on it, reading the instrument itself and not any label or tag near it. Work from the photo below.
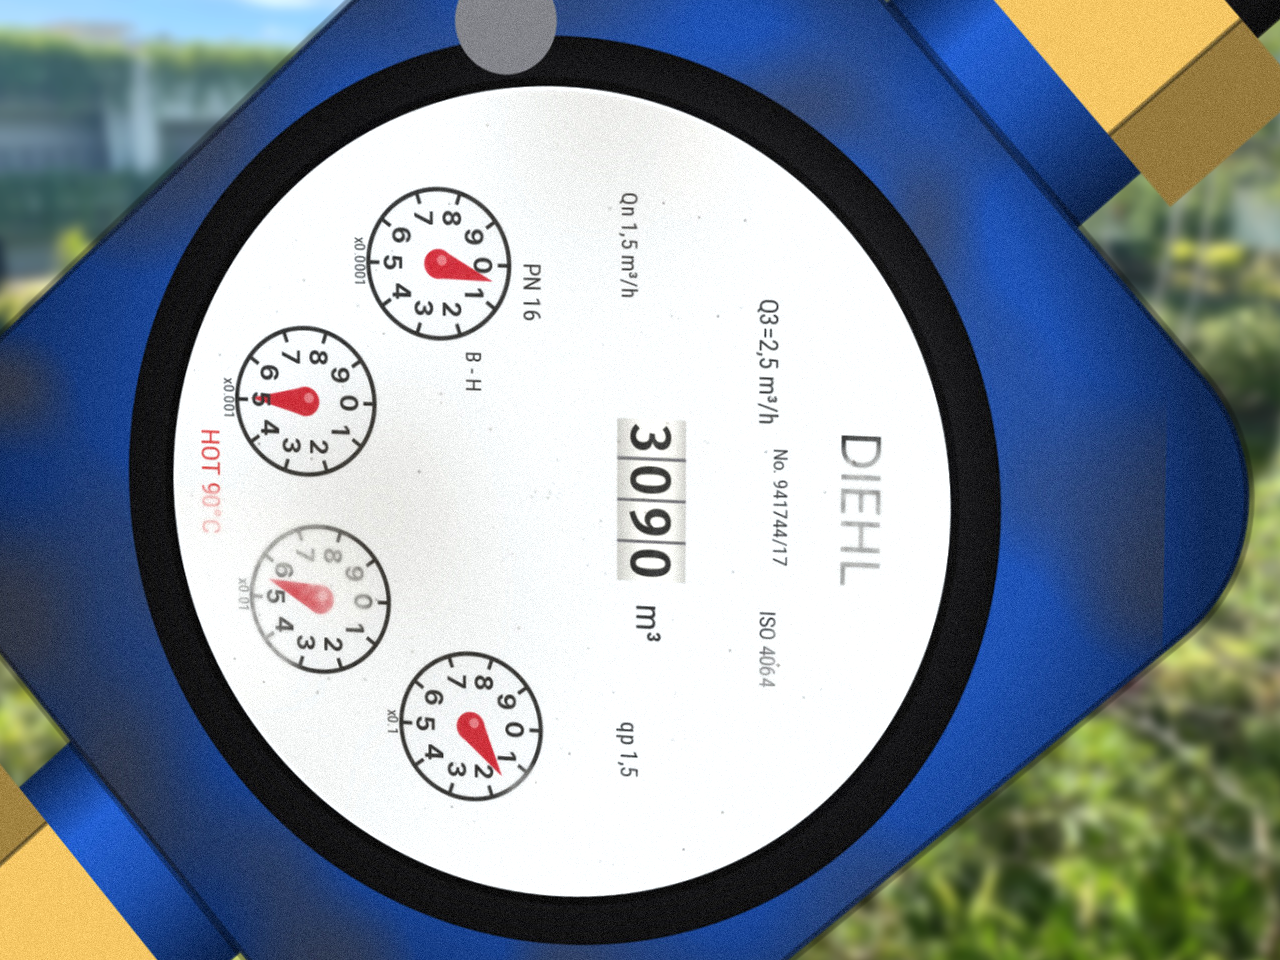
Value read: 3090.1550 m³
